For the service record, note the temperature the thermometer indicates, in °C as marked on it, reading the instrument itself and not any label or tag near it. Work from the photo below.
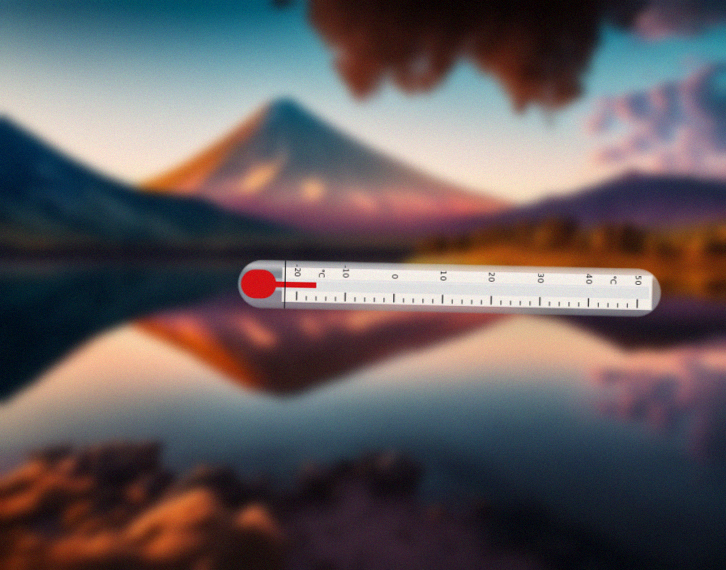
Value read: -16 °C
